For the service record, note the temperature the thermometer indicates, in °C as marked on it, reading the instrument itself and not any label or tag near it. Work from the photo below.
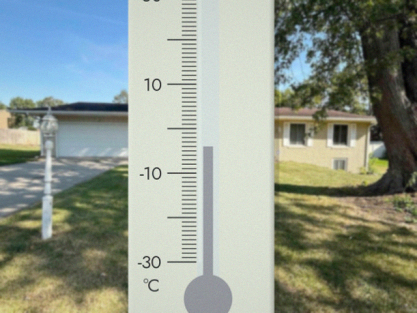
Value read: -4 °C
